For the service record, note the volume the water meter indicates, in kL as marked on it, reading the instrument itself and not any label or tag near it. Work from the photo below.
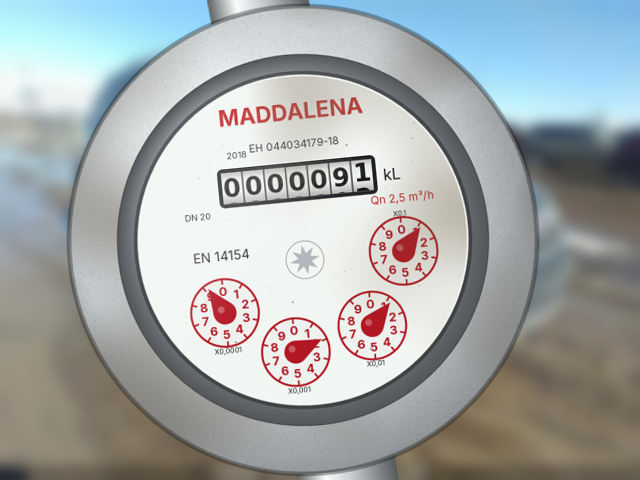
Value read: 91.1119 kL
